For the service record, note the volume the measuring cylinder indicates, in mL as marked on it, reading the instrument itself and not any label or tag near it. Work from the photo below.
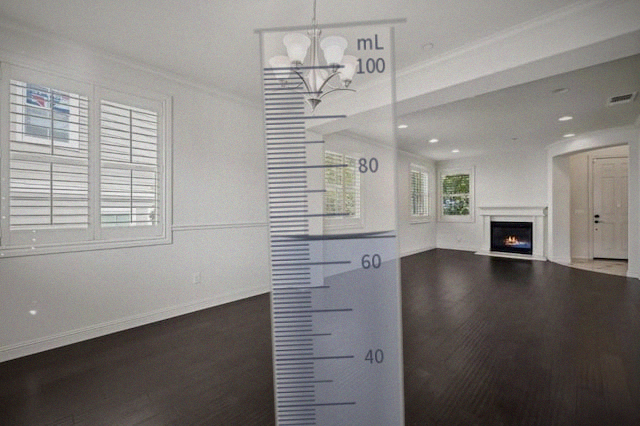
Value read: 65 mL
